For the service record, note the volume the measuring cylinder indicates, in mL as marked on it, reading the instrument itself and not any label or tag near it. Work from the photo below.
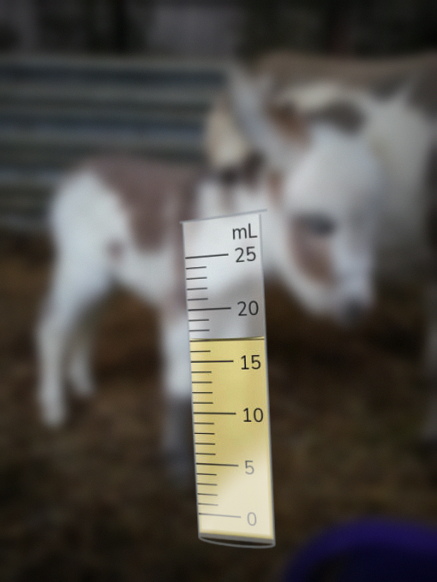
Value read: 17 mL
